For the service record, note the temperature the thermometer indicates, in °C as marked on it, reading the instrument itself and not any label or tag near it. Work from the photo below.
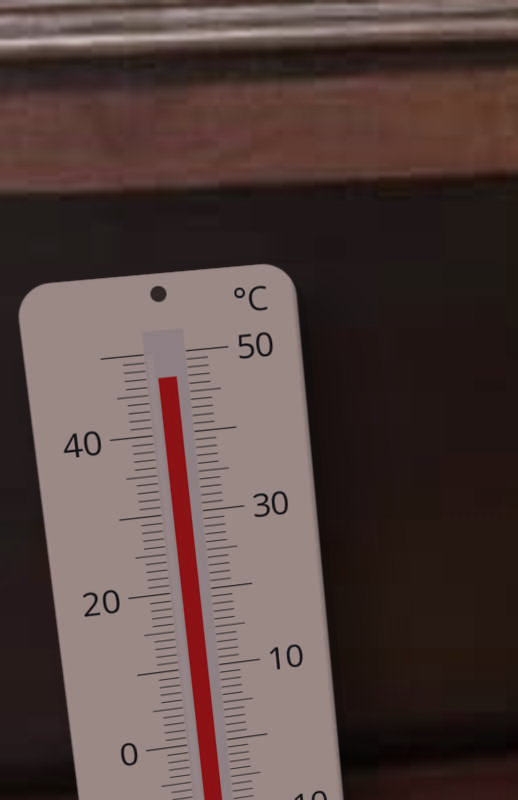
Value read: 47 °C
